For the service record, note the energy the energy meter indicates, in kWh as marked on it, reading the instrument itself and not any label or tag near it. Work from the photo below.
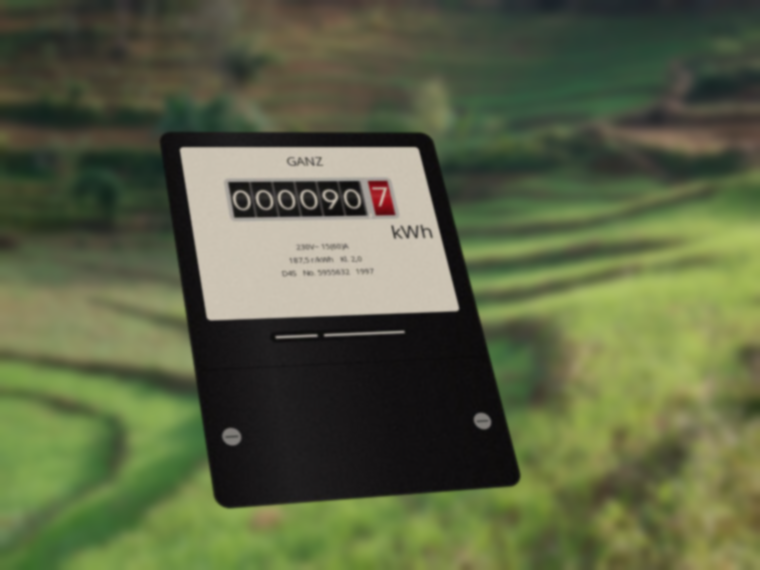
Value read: 90.7 kWh
